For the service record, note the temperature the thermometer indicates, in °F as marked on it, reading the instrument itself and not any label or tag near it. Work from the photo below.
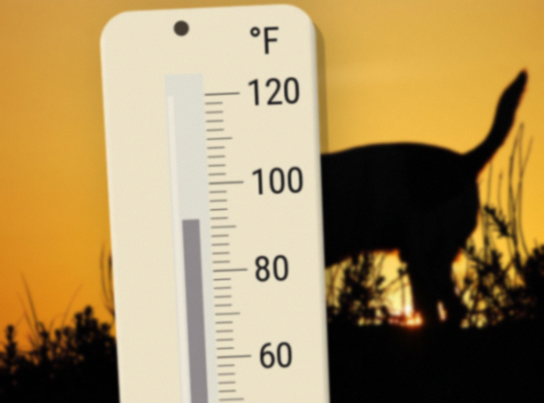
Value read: 92 °F
